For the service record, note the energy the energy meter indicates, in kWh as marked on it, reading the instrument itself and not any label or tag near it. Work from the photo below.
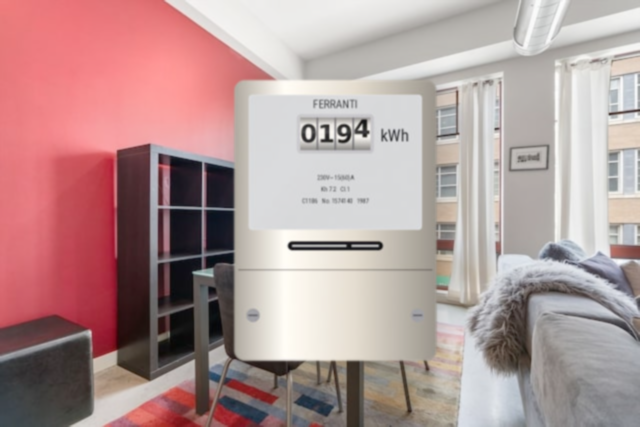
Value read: 194 kWh
